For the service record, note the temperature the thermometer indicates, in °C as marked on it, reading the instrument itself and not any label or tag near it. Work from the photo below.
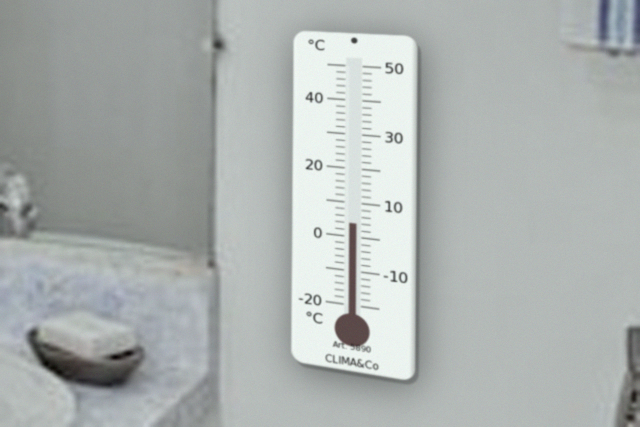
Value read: 4 °C
